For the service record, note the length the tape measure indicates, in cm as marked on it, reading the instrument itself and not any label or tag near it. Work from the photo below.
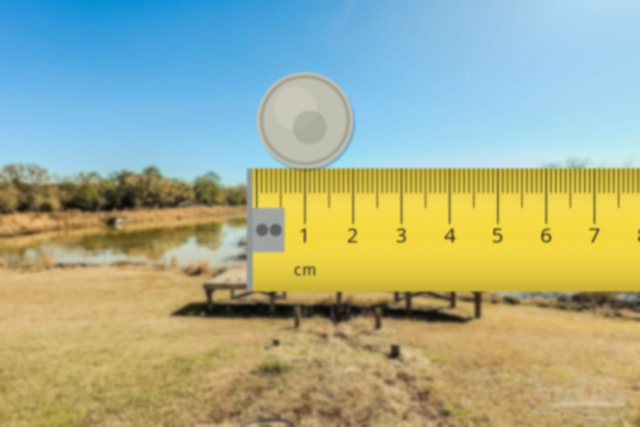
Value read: 2 cm
